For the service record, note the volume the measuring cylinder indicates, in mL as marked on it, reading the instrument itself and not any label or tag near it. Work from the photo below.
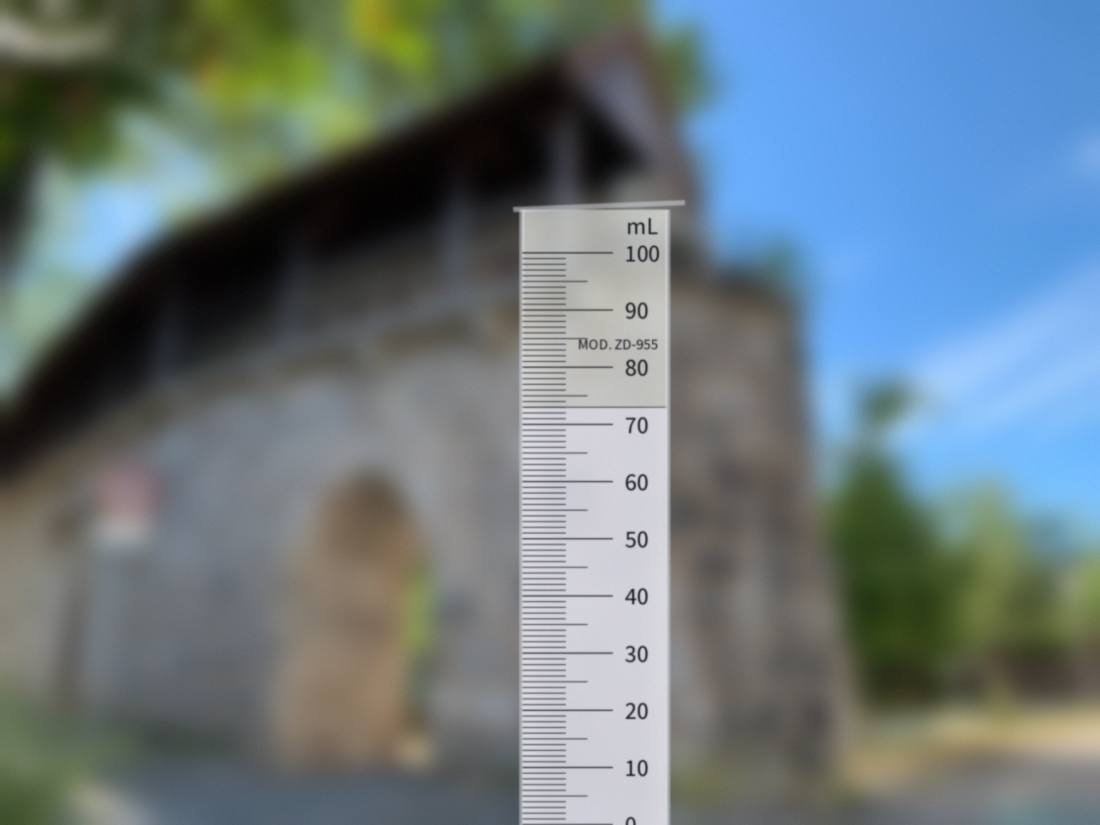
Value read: 73 mL
